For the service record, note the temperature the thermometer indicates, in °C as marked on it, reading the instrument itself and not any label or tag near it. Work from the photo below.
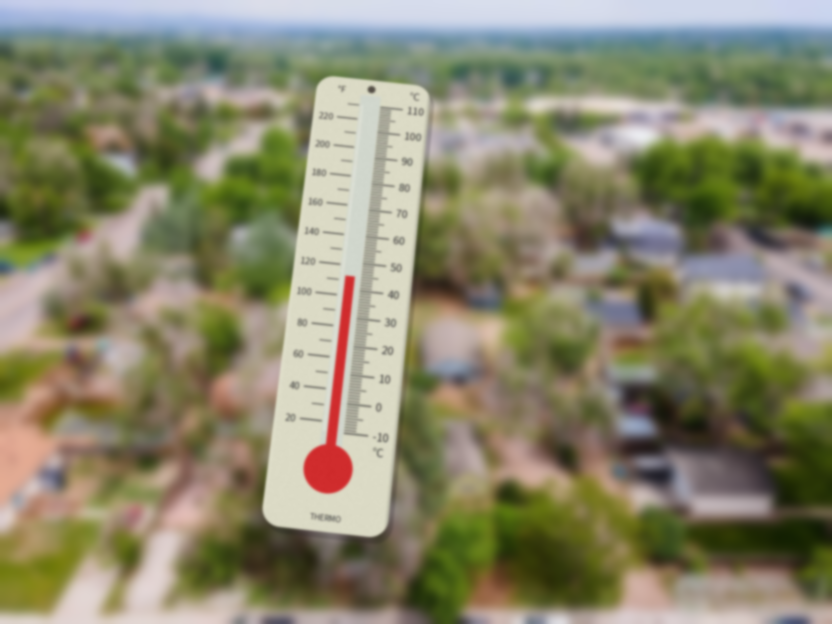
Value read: 45 °C
